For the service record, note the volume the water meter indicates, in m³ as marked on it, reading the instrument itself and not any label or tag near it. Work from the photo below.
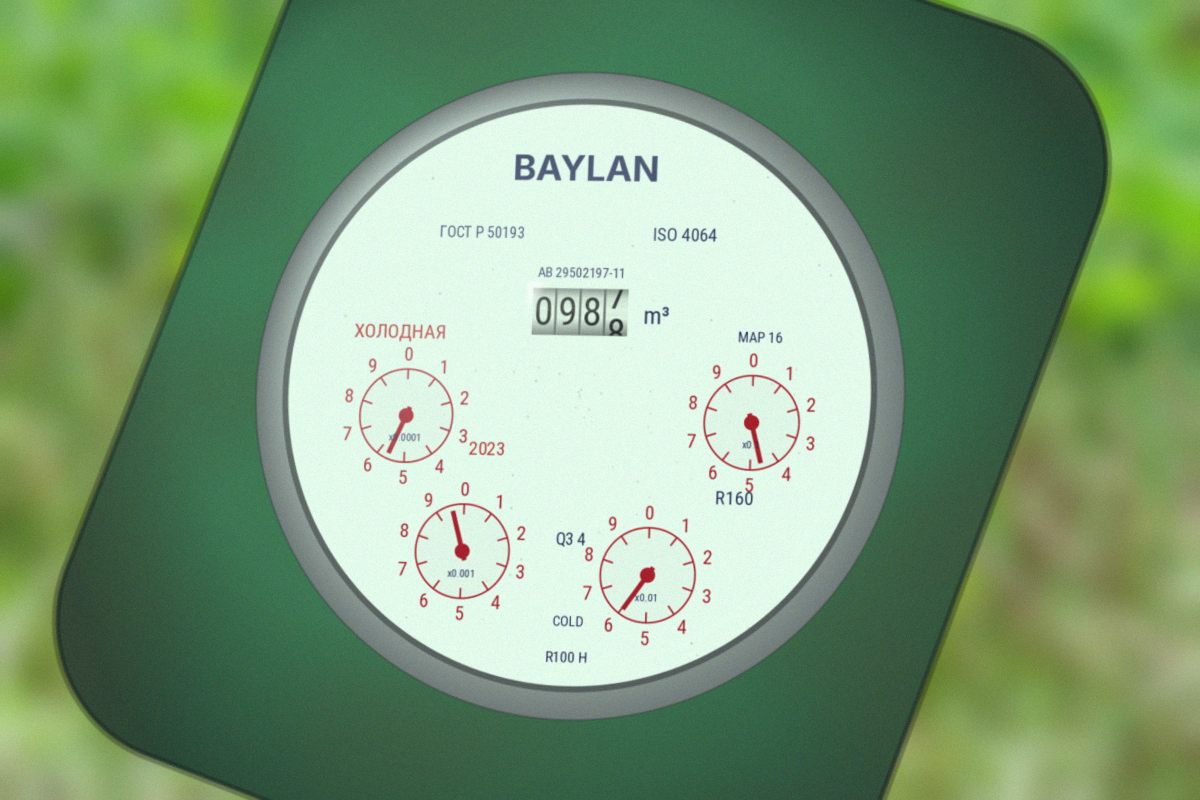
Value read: 987.4595 m³
